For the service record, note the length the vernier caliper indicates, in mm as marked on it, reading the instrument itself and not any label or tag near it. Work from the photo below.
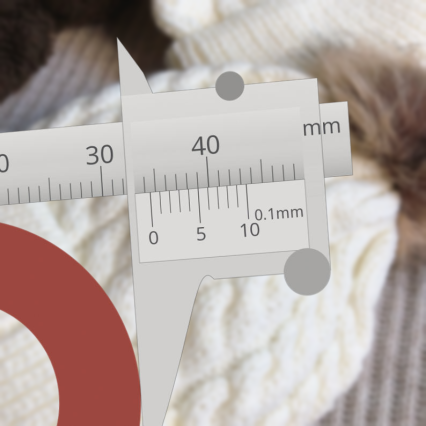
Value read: 34.5 mm
